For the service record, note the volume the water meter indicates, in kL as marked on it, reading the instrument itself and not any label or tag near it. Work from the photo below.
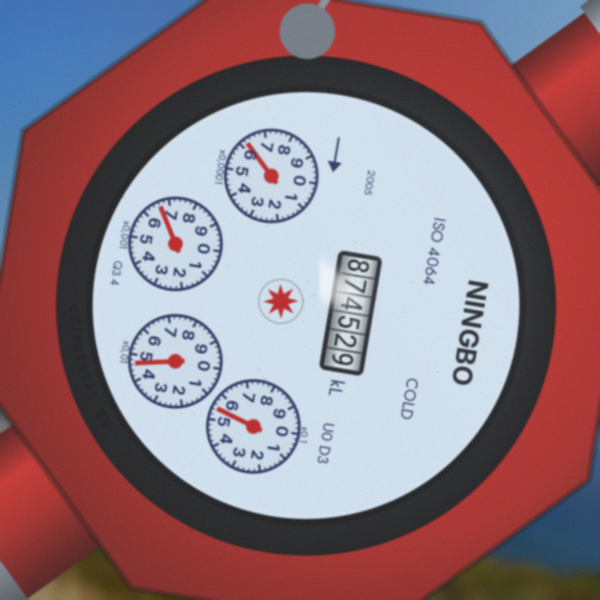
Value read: 874529.5466 kL
